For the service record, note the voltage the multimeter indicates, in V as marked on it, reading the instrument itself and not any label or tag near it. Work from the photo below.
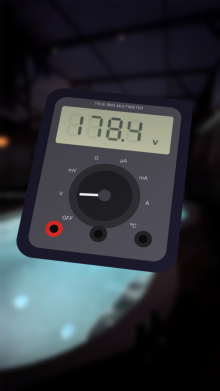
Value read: 178.4 V
